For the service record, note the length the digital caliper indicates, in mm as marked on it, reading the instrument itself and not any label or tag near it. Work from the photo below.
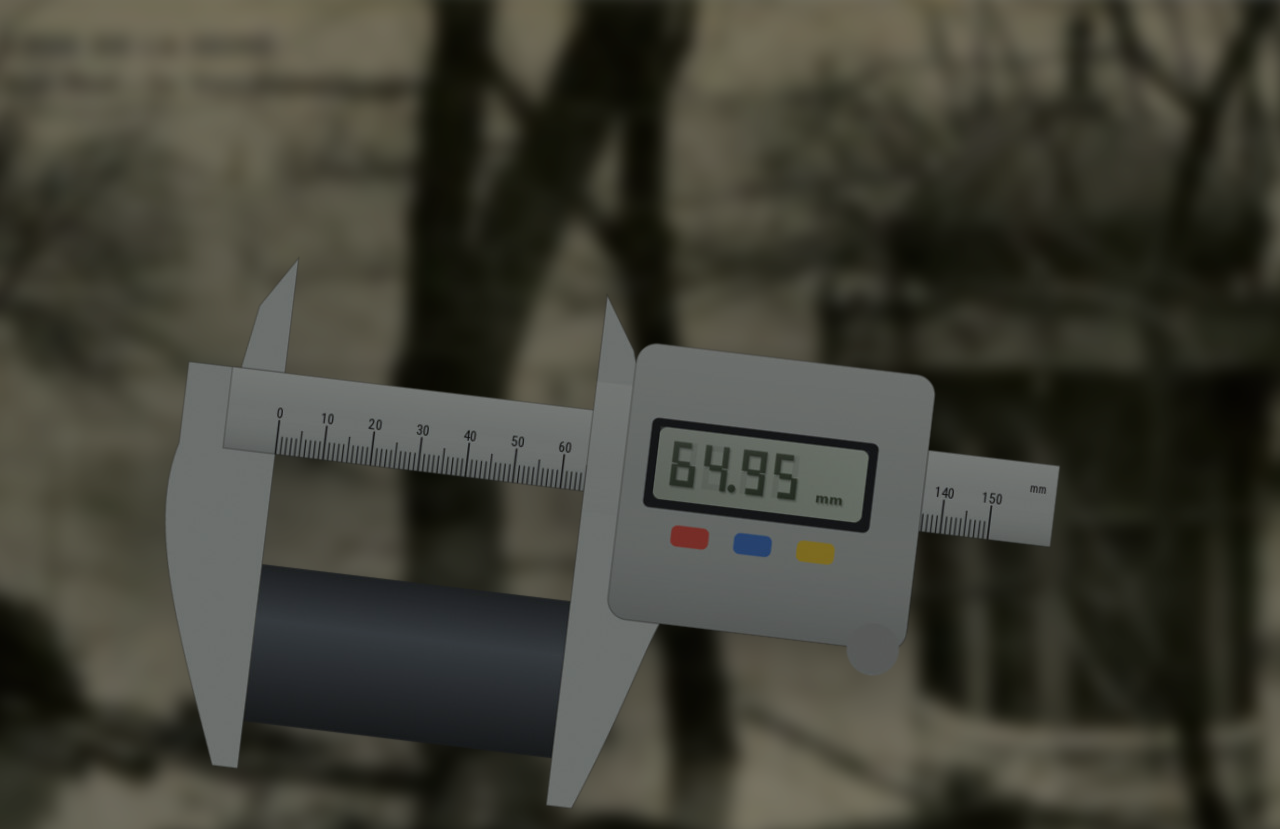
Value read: 64.95 mm
